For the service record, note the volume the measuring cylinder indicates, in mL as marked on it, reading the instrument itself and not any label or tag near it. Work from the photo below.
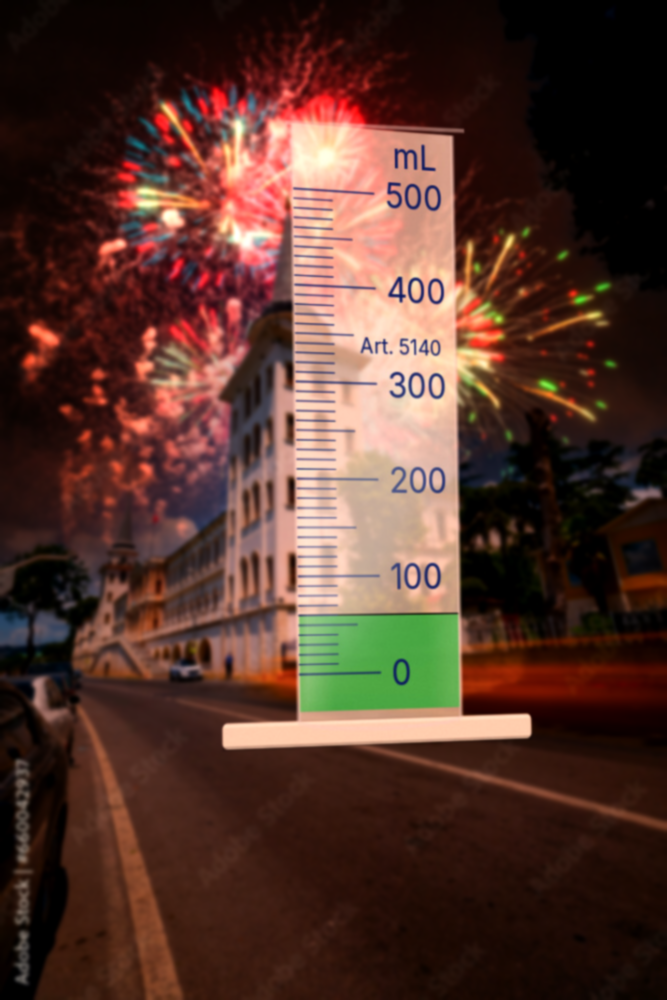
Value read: 60 mL
